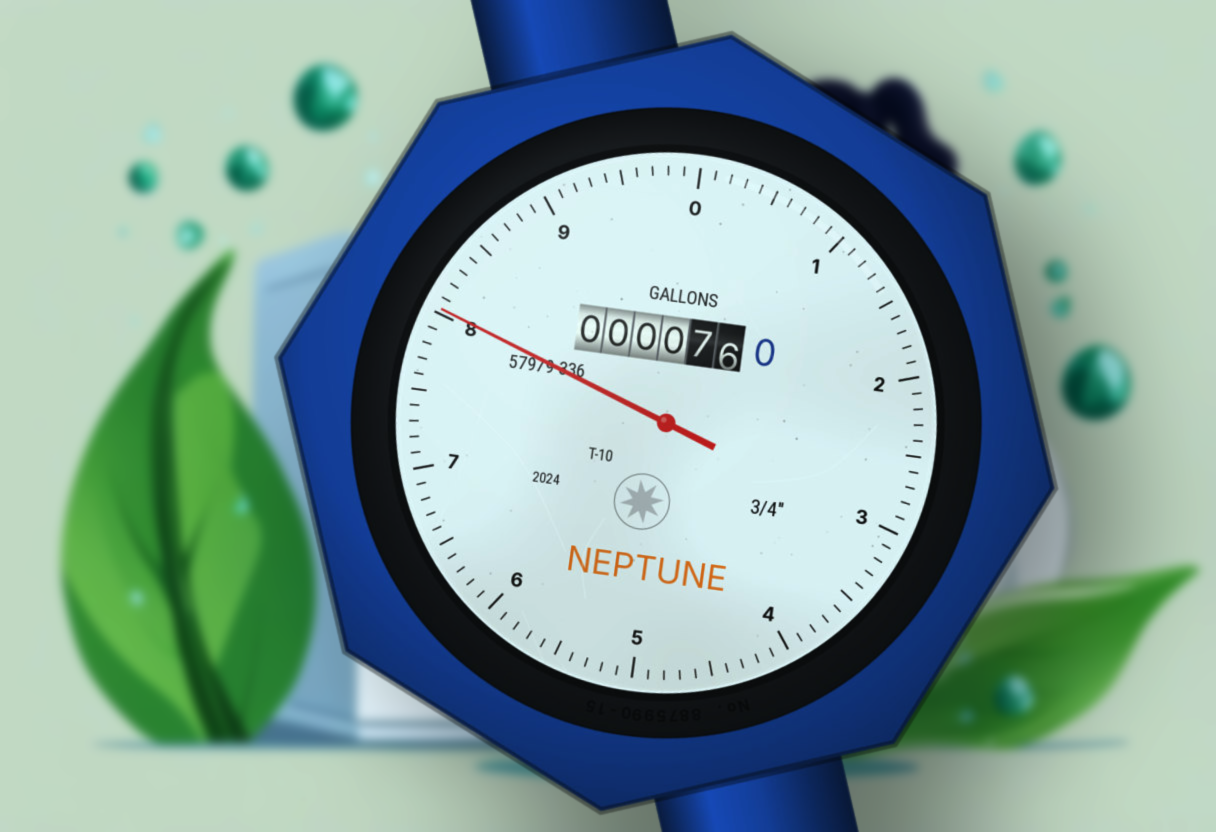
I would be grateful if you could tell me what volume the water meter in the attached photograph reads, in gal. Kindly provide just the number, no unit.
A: 758.0
